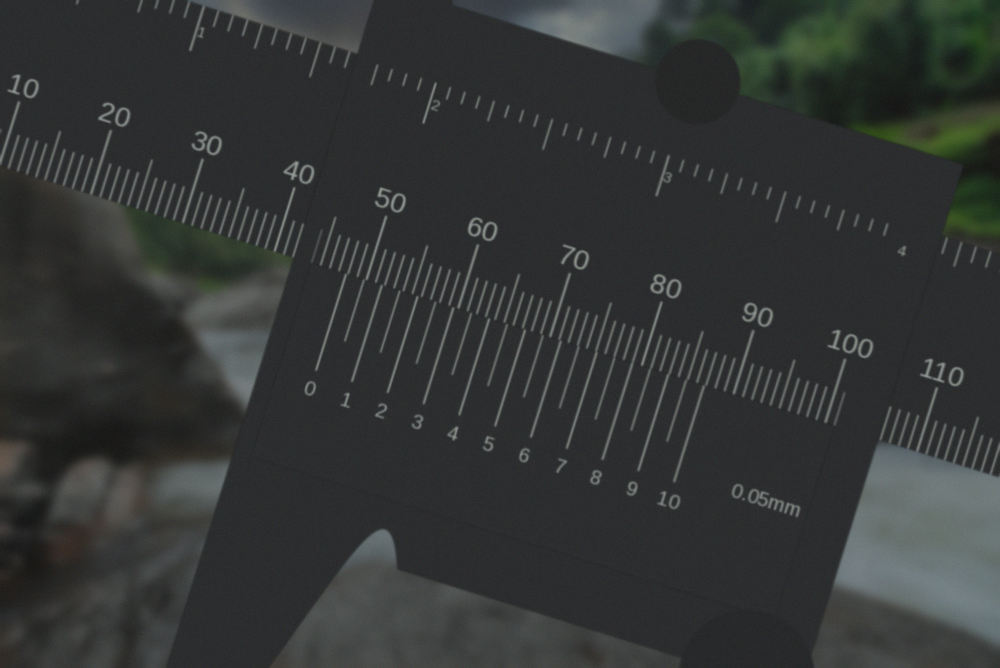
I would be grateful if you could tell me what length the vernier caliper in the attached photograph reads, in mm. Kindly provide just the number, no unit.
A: 47.8
